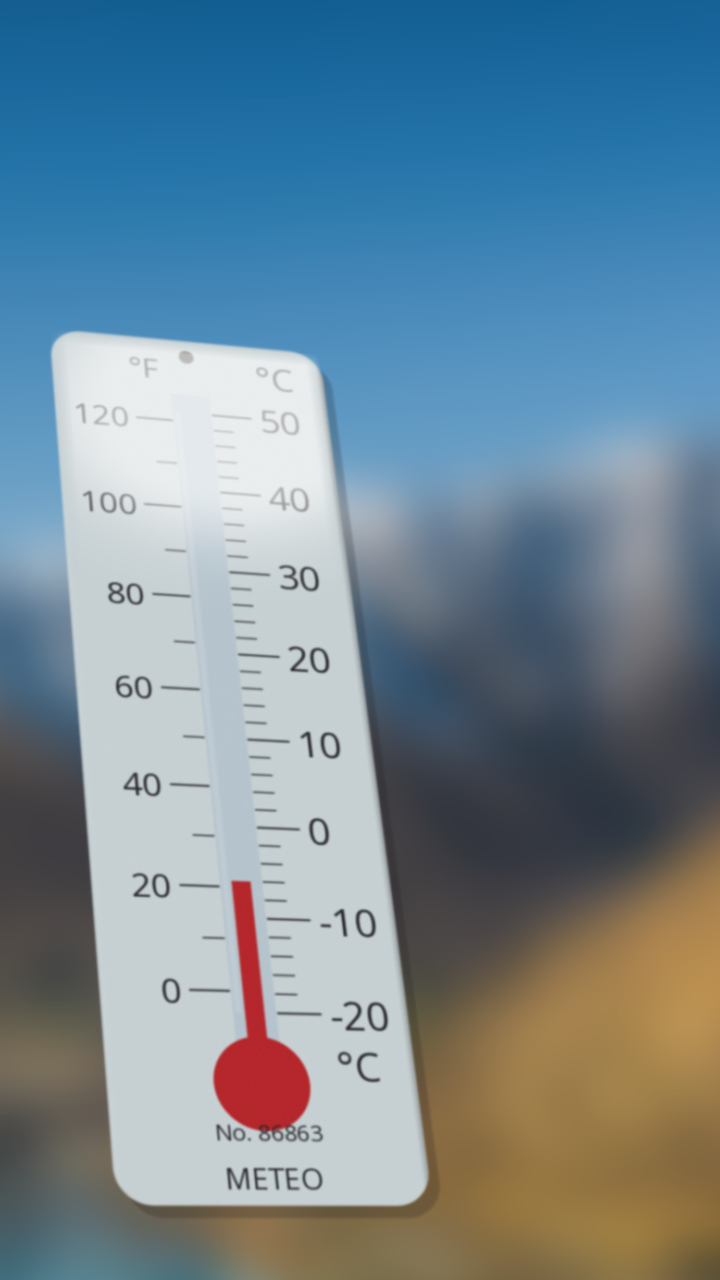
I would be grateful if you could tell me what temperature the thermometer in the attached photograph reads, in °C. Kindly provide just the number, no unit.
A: -6
